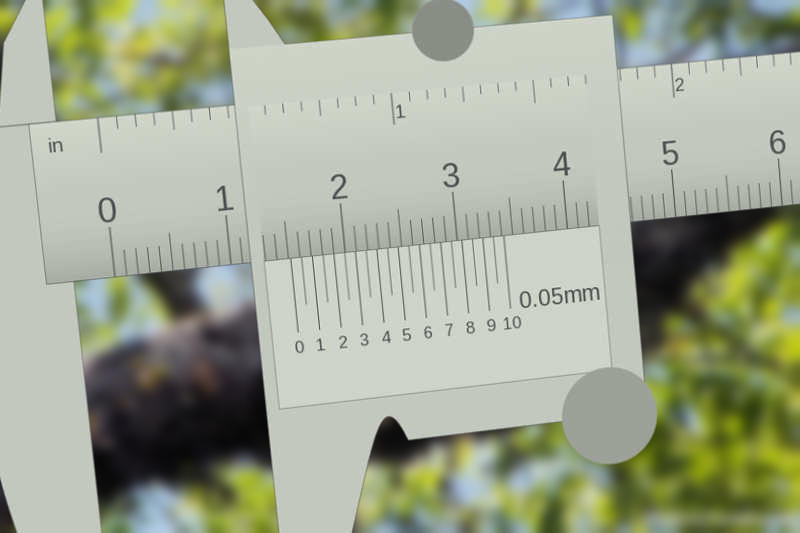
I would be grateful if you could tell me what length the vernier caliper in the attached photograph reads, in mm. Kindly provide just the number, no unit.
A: 15.2
